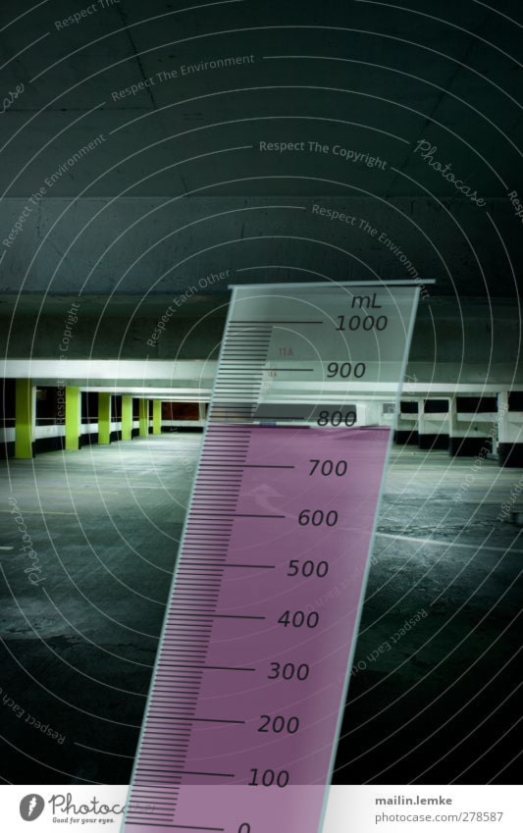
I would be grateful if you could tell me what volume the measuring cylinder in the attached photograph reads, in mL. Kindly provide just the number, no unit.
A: 780
